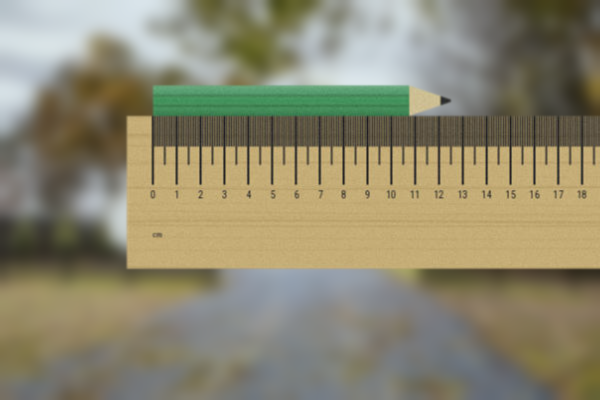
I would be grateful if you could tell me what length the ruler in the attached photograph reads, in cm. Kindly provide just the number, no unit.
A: 12.5
